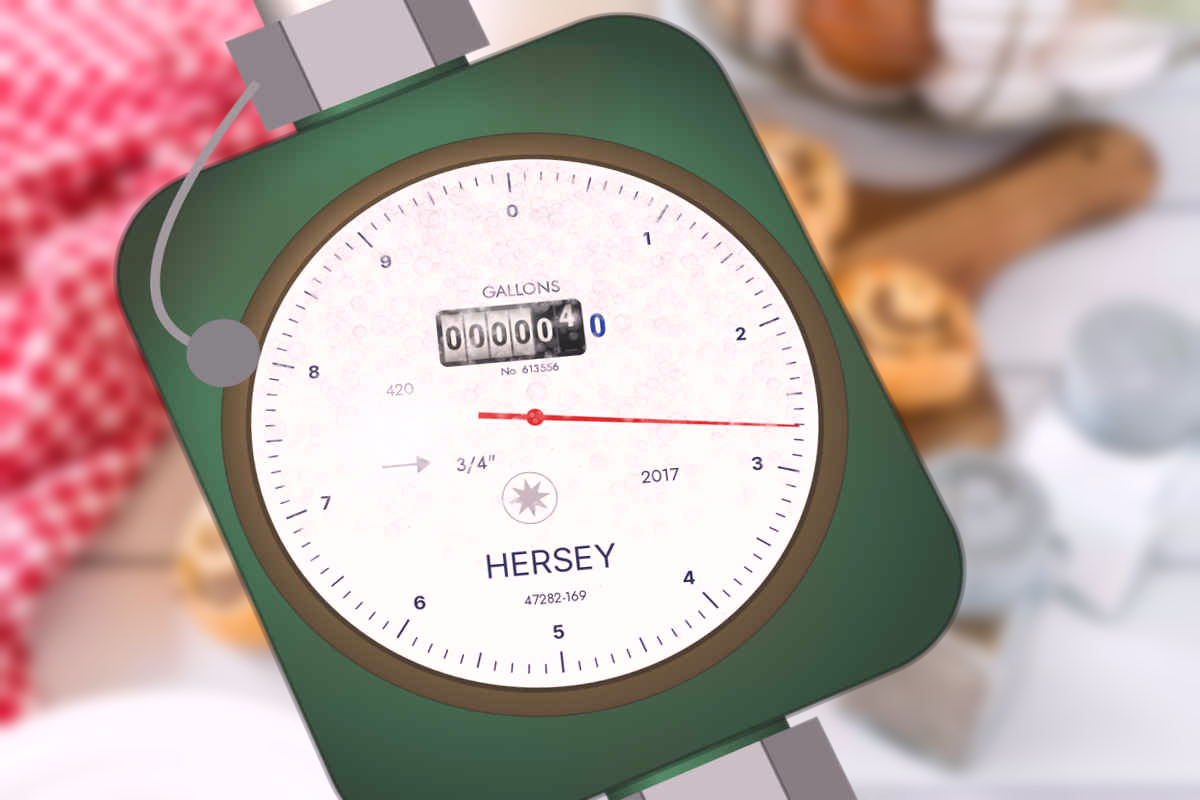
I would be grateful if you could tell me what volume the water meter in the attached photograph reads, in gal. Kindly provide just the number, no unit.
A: 42.7
